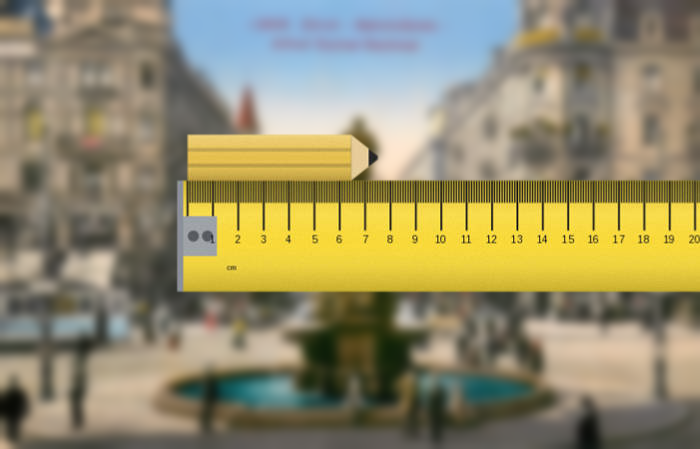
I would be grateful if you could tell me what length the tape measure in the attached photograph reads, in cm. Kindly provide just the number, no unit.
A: 7.5
